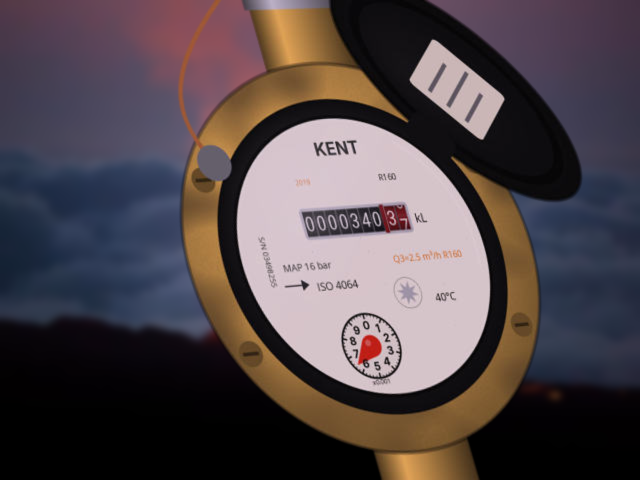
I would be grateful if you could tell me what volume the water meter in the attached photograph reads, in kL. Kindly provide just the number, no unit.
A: 340.366
